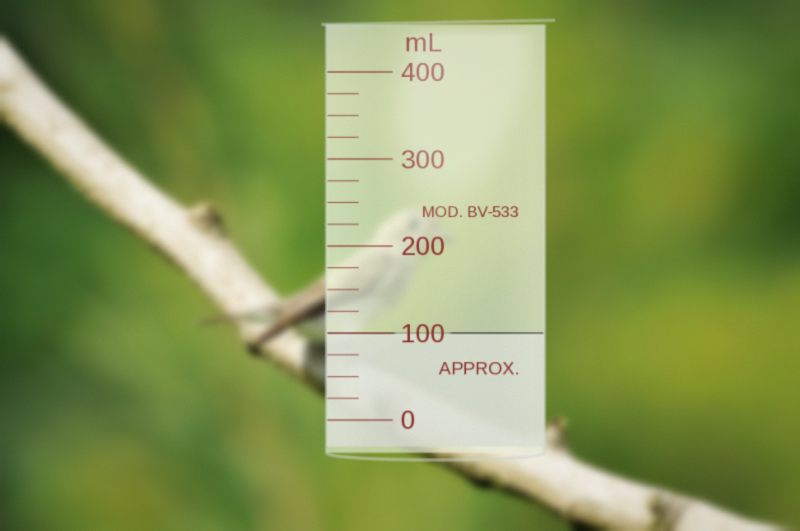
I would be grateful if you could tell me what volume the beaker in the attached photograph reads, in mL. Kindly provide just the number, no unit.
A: 100
